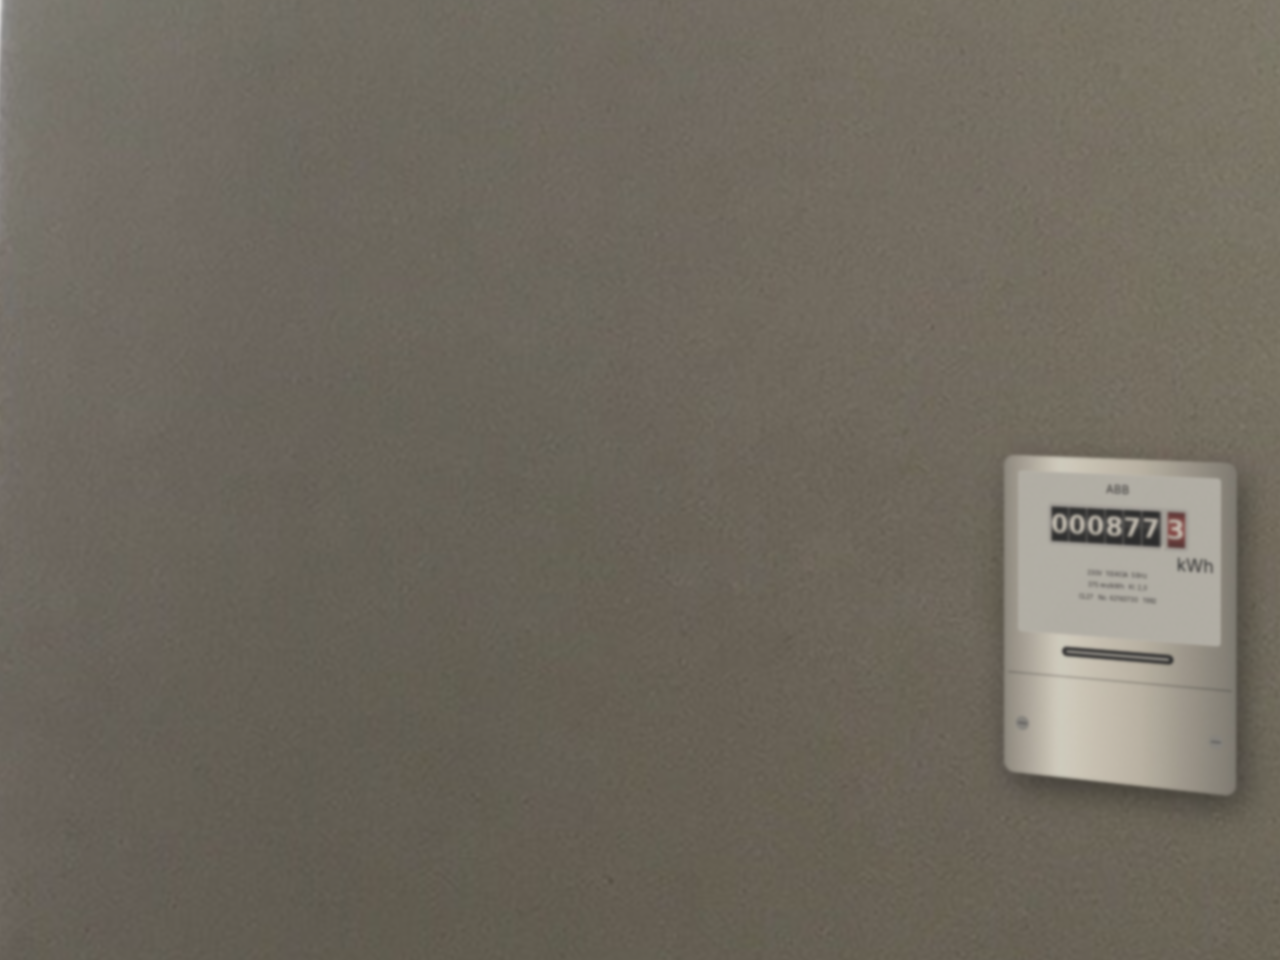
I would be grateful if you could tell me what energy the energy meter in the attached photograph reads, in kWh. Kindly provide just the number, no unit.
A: 877.3
